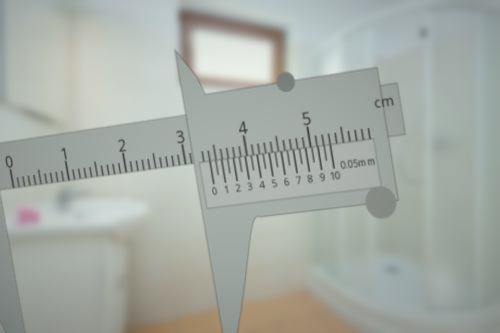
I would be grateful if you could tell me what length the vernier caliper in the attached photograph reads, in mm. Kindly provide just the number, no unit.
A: 34.0
